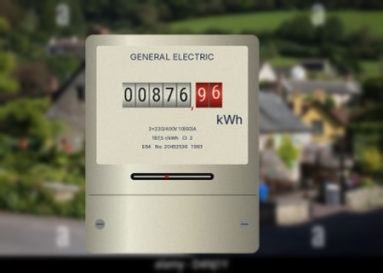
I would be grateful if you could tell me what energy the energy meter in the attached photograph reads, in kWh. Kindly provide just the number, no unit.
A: 876.96
